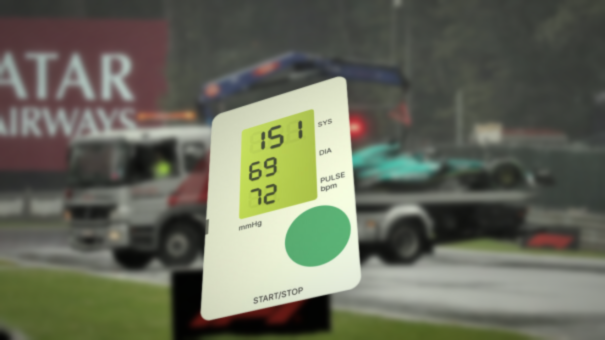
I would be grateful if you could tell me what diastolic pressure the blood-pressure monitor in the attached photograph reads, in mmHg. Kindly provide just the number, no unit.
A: 69
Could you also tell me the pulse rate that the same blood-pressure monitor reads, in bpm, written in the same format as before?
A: 72
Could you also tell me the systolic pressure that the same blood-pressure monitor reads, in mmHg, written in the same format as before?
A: 151
